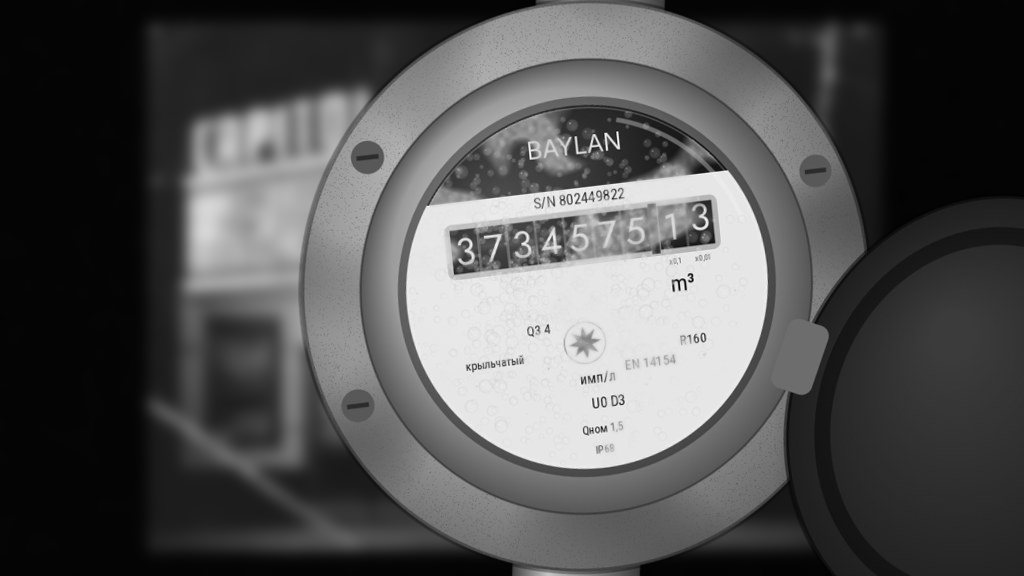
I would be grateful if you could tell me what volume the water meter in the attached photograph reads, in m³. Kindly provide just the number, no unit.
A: 3734575.13
